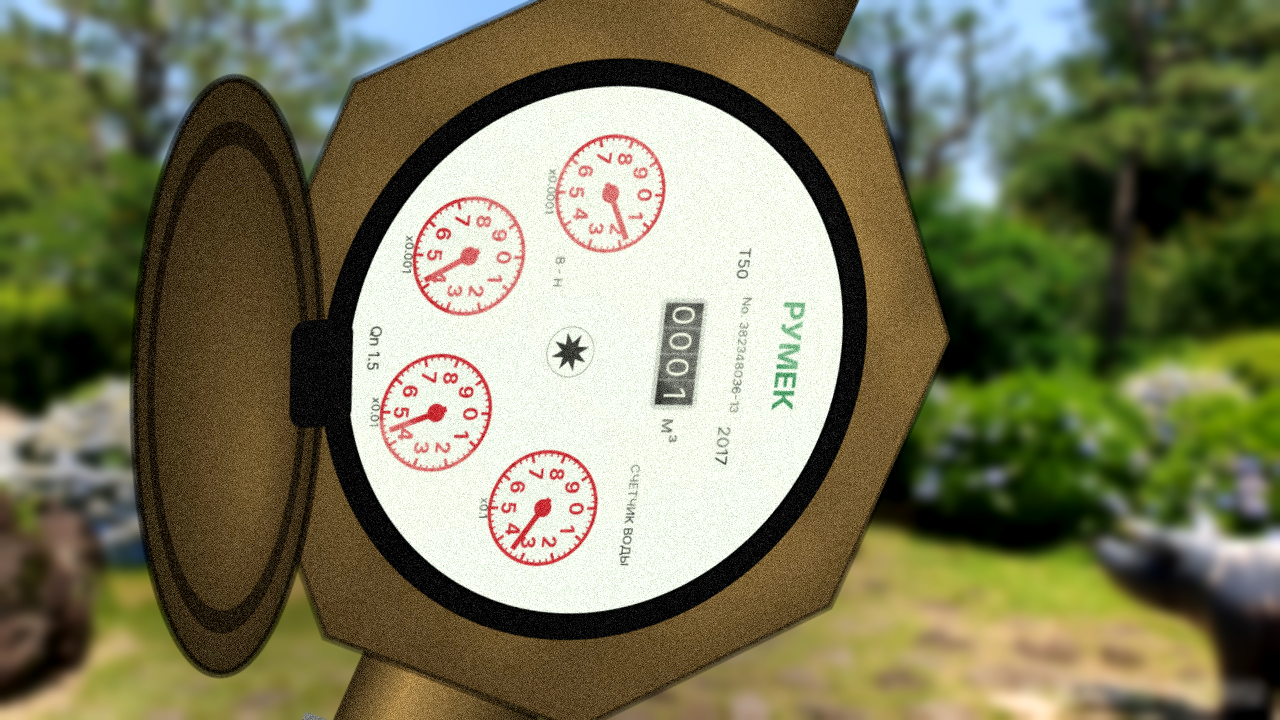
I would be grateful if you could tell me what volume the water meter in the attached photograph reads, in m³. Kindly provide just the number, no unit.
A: 1.3441
